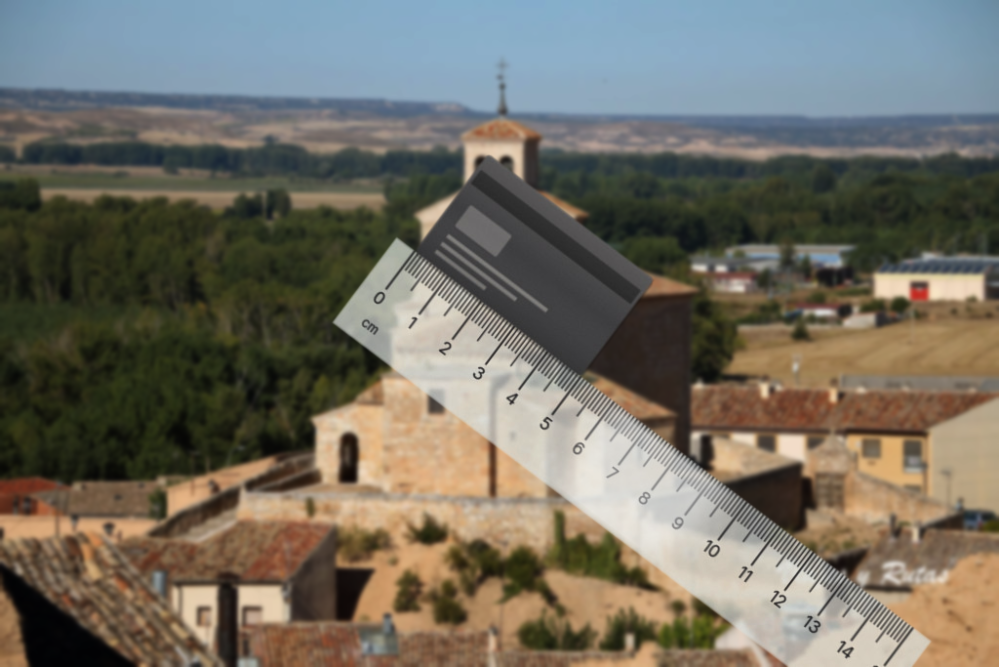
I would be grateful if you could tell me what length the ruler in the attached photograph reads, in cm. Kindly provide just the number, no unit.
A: 5
